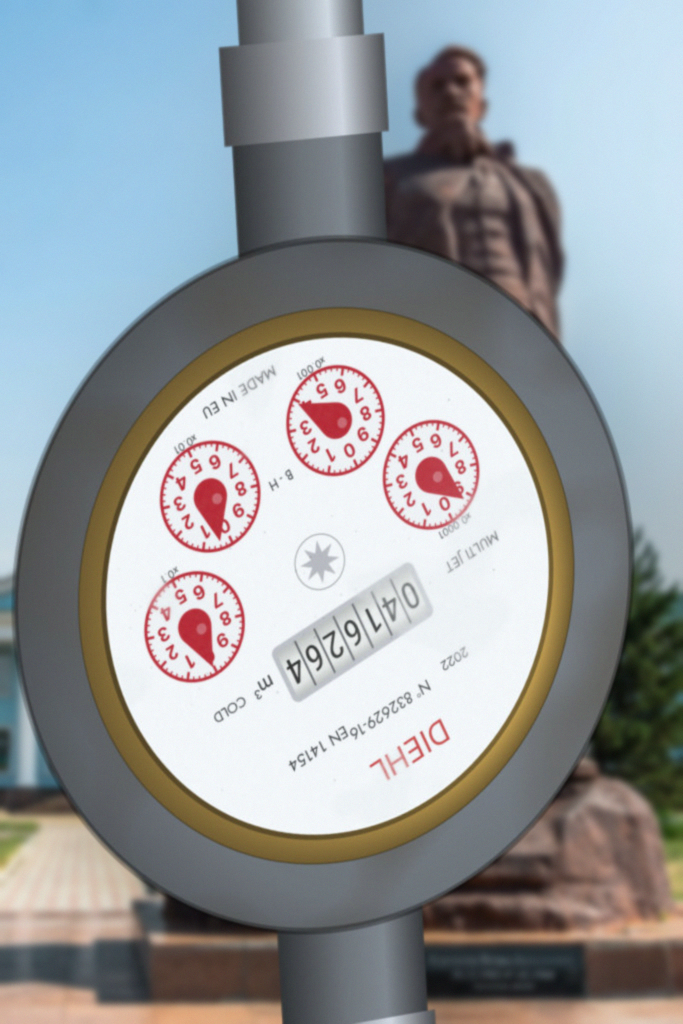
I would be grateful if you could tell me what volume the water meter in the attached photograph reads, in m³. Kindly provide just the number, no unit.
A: 416264.0039
